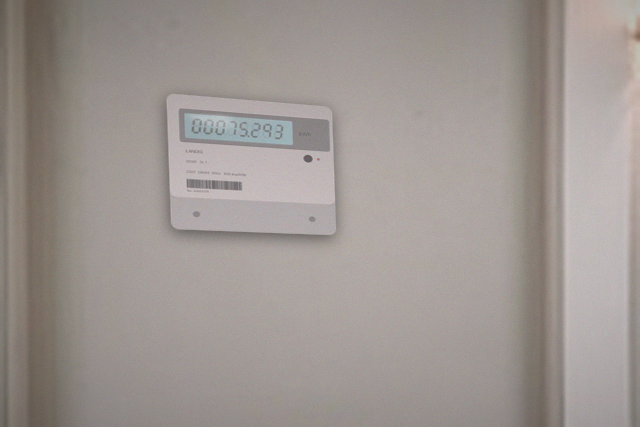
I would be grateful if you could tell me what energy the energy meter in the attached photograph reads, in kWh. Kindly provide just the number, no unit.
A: 75.293
